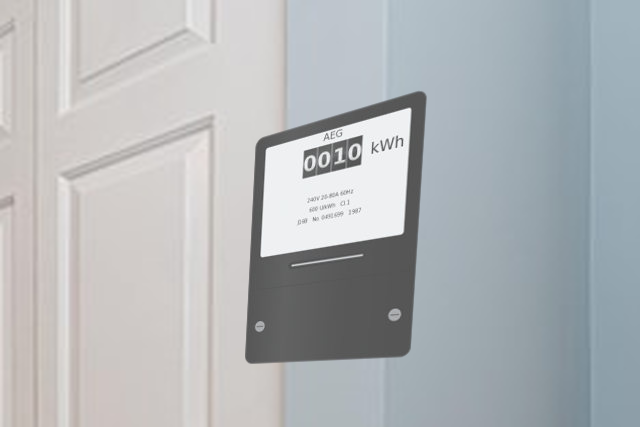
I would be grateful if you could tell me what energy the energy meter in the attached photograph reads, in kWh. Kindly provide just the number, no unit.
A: 10
